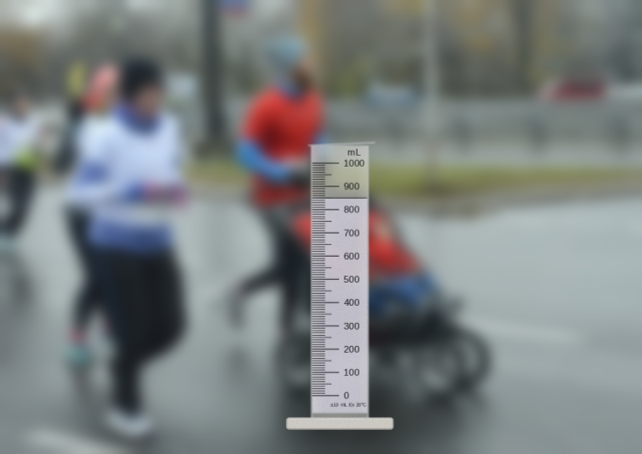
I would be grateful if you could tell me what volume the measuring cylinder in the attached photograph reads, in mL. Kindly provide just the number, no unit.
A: 850
